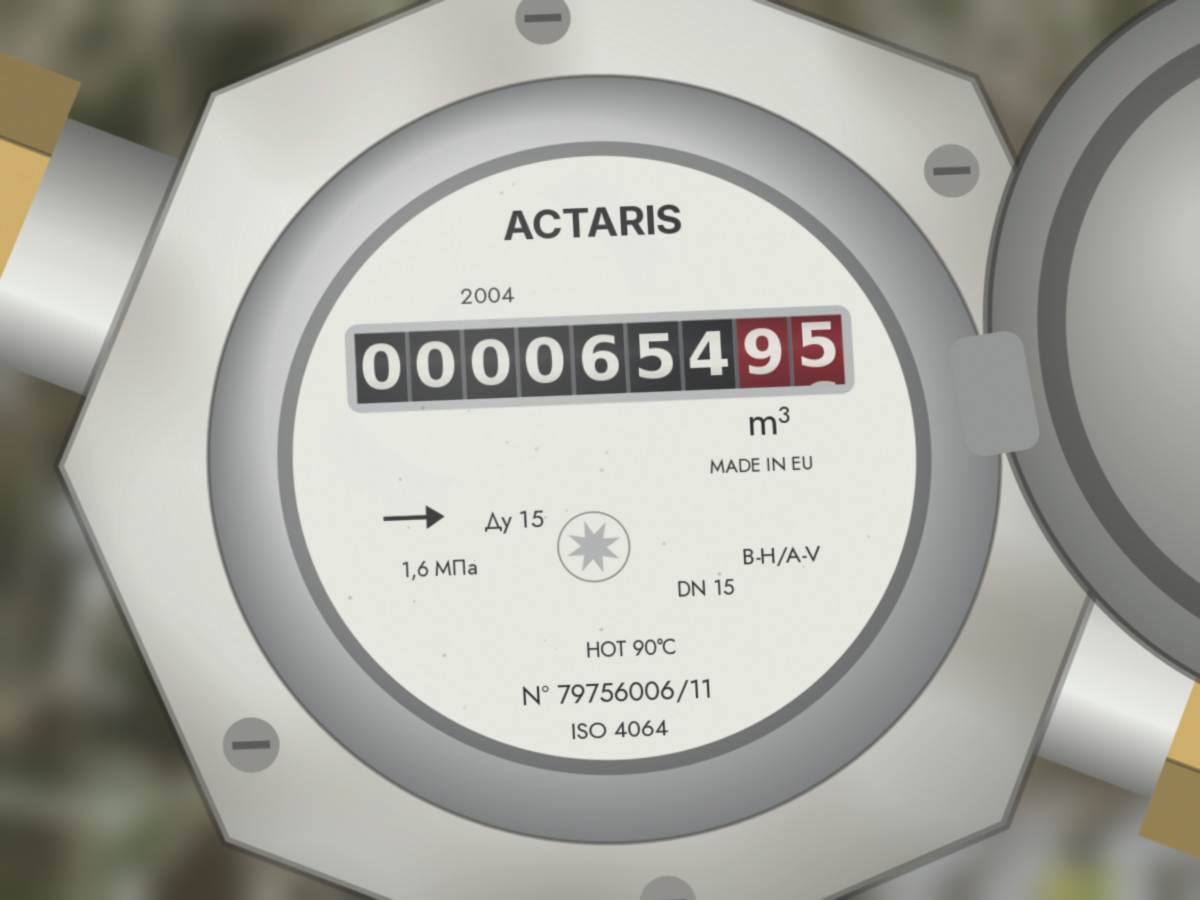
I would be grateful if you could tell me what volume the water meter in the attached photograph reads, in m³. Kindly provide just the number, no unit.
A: 654.95
